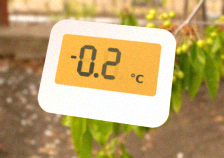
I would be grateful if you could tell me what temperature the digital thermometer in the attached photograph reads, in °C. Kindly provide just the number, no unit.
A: -0.2
